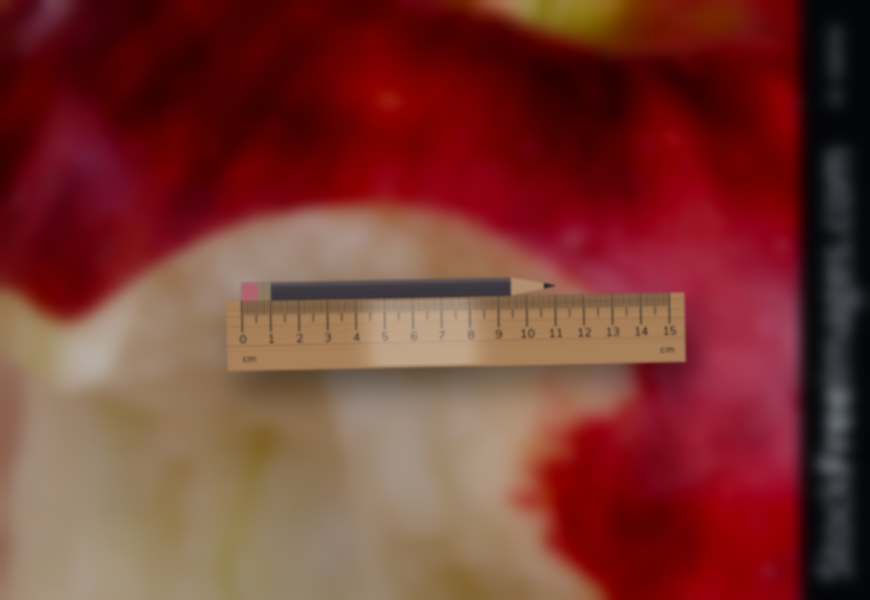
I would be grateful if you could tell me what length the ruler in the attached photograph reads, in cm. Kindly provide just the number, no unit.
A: 11
